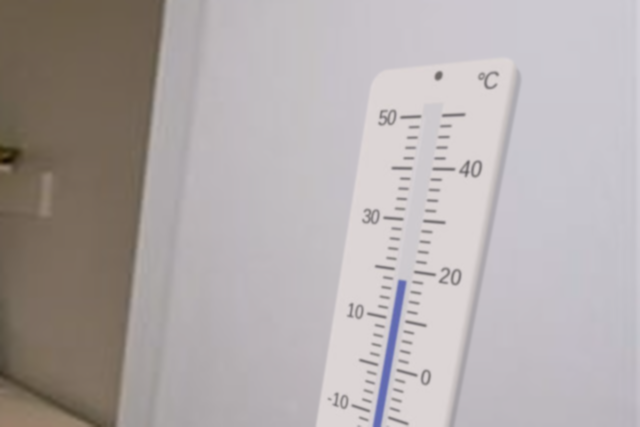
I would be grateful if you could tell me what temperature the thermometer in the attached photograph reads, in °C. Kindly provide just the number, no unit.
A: 18
